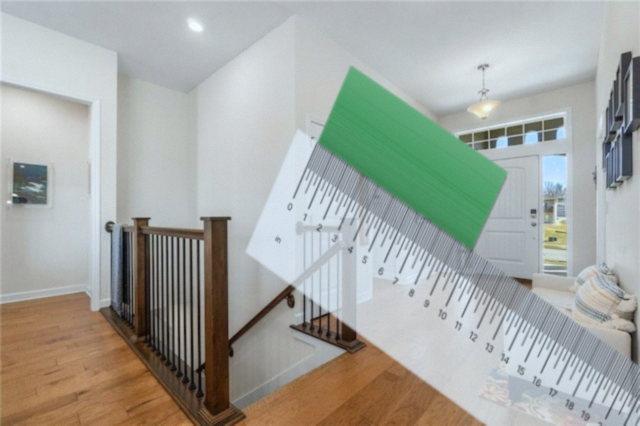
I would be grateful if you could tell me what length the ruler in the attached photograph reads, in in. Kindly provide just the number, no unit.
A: 10
